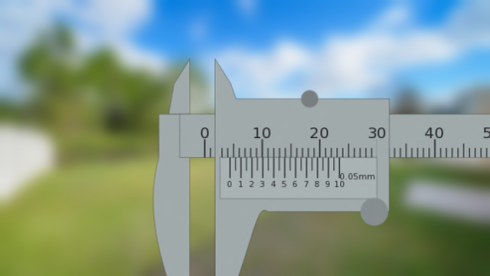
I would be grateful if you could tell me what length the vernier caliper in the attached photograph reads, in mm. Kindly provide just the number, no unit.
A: 4.4
